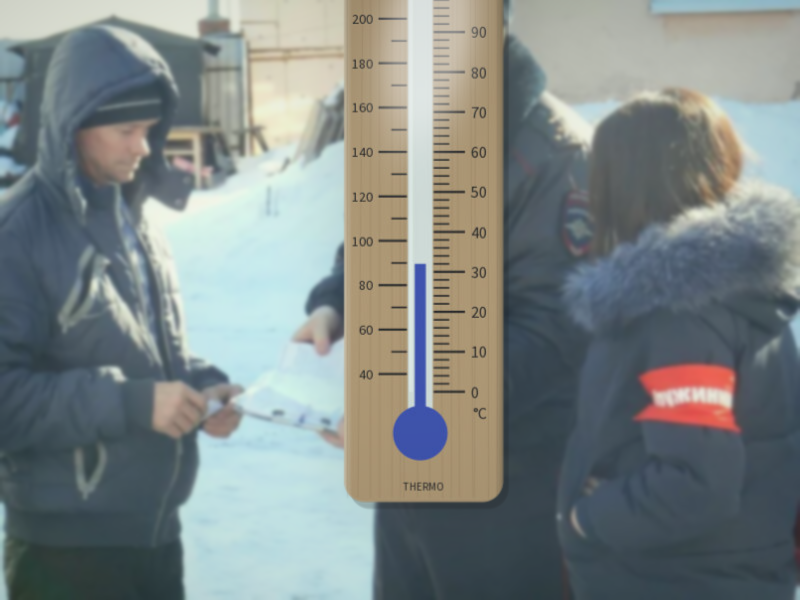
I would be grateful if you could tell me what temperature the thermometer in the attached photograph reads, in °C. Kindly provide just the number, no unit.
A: 32
